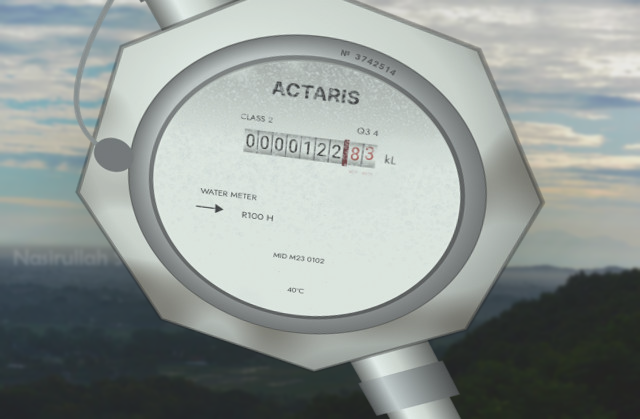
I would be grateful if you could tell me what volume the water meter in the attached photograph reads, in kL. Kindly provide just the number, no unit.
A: 122.83
